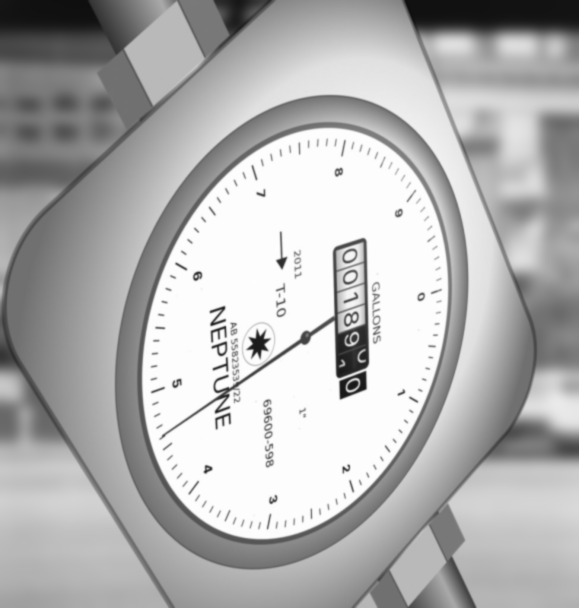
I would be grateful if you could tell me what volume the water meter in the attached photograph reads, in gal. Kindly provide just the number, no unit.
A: 18904.6
